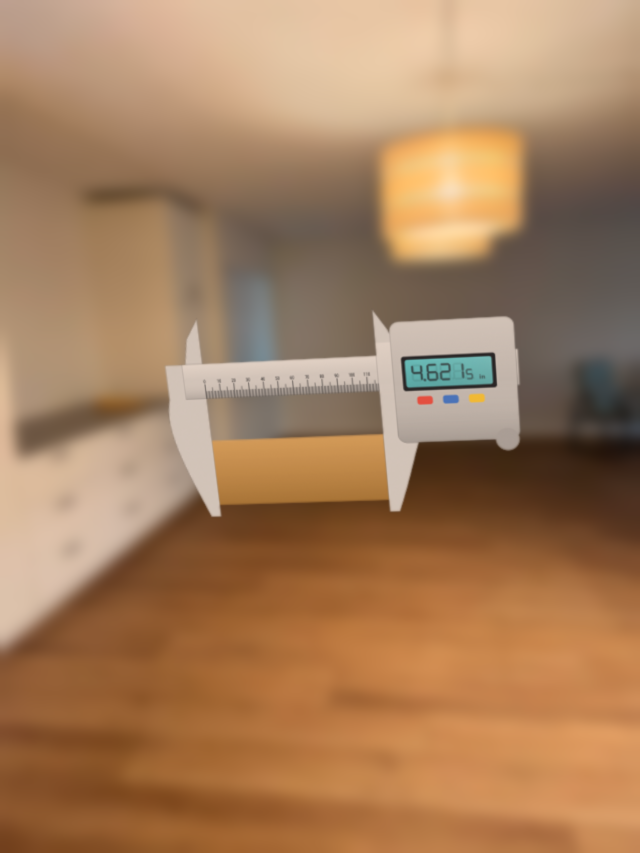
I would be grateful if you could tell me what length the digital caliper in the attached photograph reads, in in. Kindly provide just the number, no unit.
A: 4.6215
